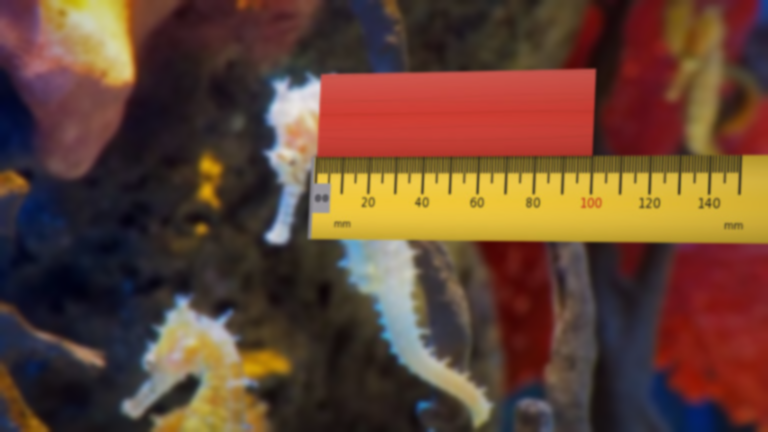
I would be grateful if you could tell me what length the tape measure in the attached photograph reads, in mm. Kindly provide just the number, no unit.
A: 100
